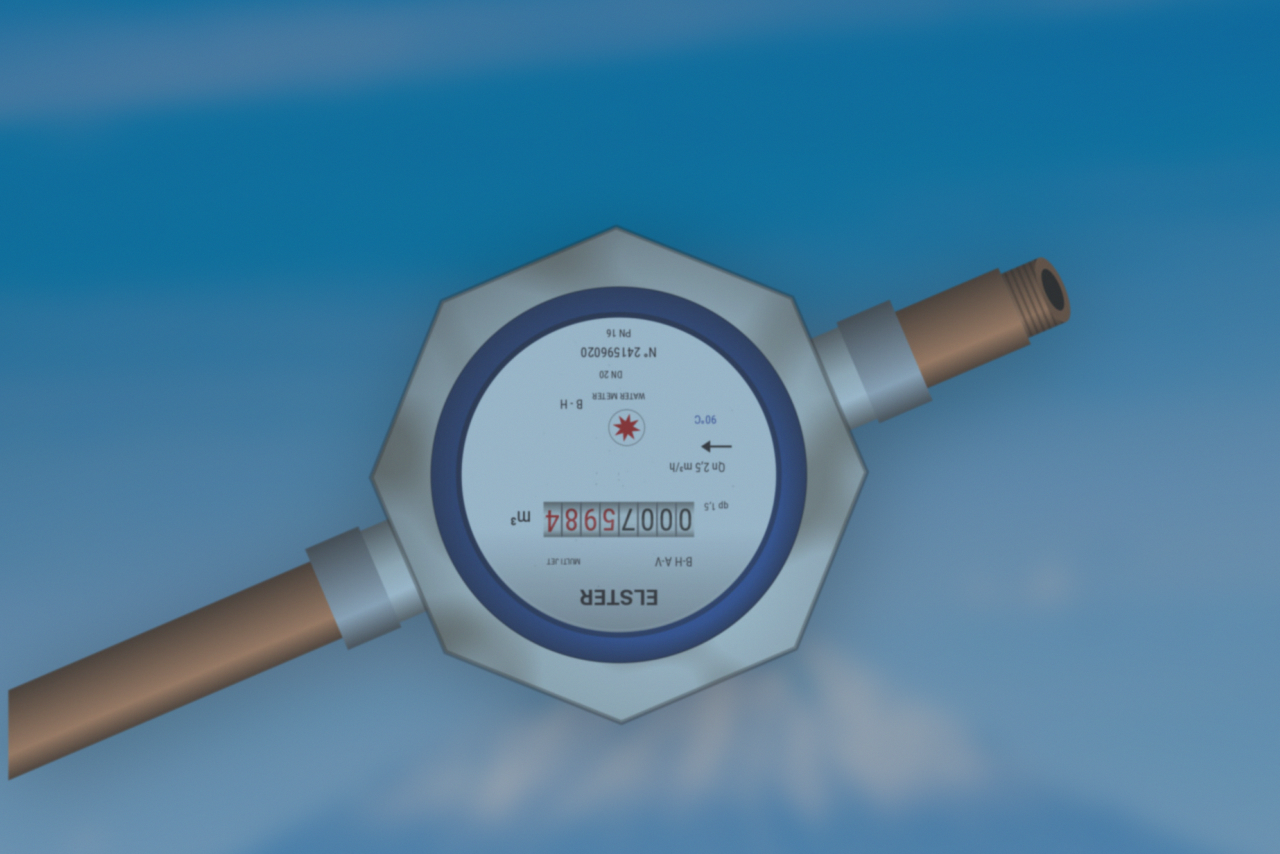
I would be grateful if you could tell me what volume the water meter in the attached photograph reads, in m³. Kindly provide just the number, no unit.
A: 7.5984
